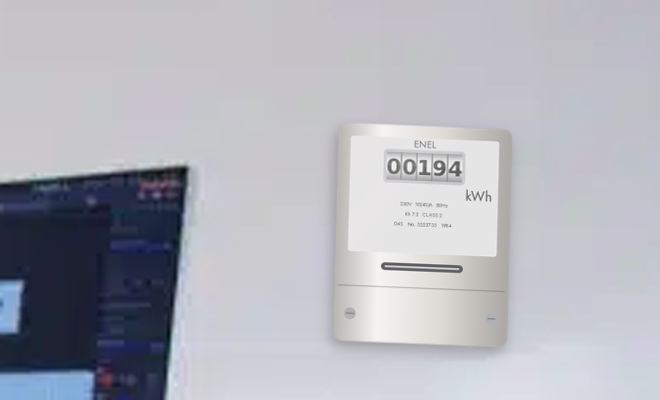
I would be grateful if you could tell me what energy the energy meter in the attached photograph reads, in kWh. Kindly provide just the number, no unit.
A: 194
